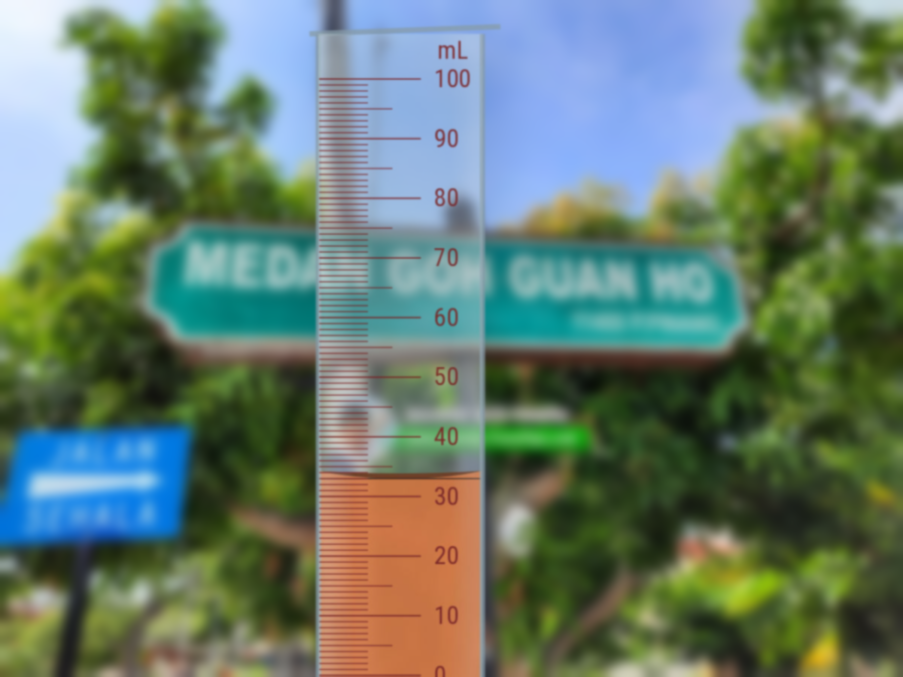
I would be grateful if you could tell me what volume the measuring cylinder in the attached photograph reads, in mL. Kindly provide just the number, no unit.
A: 33
